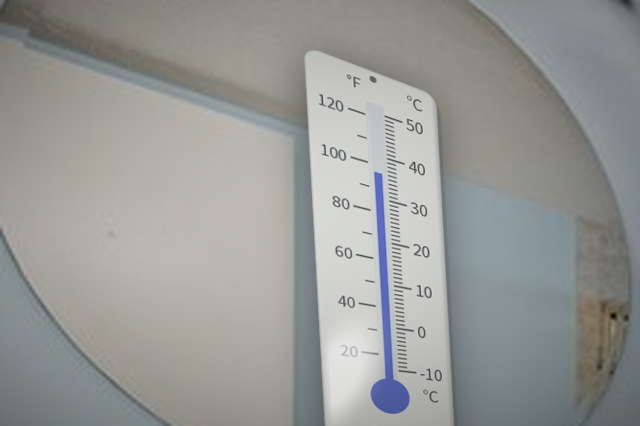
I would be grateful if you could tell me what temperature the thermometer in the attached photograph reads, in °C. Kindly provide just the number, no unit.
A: 36
